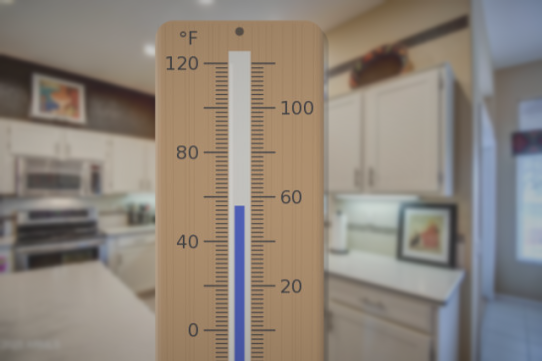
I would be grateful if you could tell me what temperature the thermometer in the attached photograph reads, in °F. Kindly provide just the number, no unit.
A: 56
